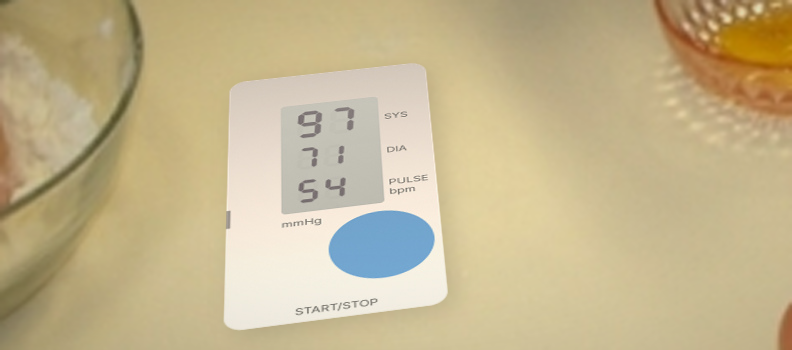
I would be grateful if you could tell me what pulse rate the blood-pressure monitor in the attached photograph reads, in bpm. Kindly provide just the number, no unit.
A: 54
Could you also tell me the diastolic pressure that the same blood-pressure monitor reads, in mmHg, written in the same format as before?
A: 71
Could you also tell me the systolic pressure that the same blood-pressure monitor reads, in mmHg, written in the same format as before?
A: 97
